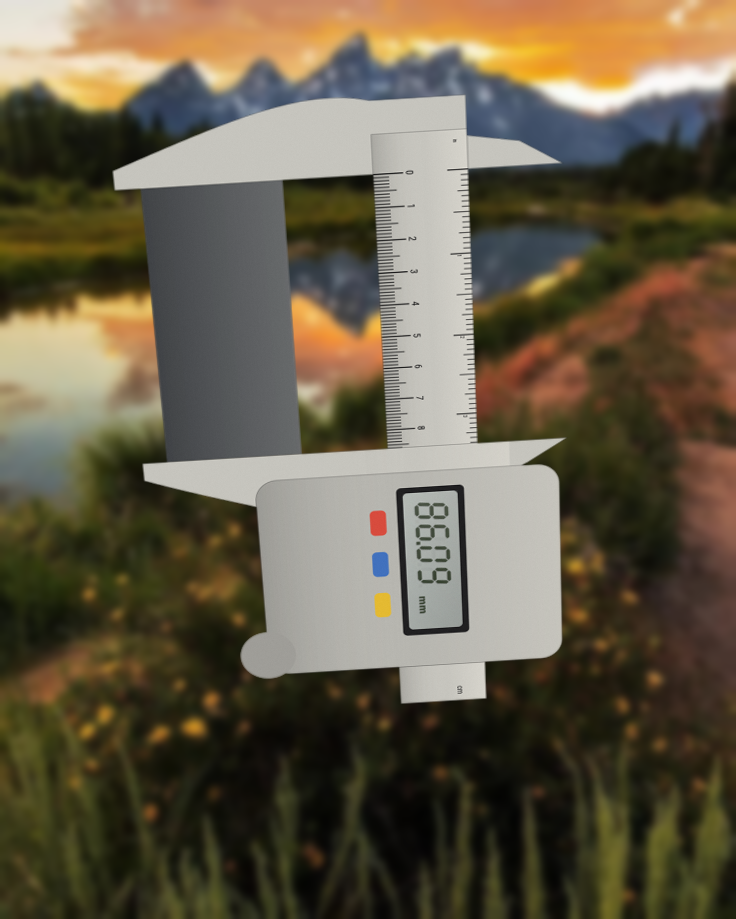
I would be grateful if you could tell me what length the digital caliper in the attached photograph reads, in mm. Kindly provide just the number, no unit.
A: 86.09
